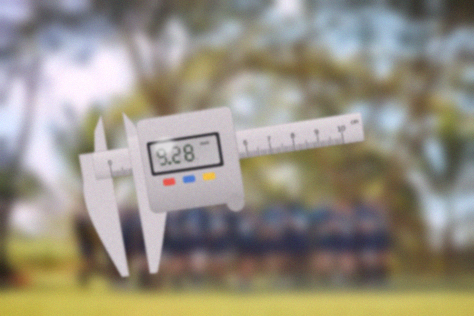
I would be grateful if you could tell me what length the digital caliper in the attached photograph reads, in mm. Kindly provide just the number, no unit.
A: 9.28
